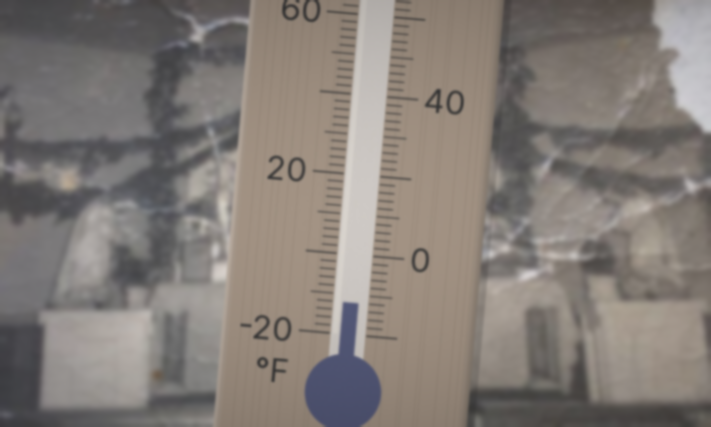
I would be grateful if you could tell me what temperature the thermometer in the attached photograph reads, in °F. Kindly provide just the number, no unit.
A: -12
